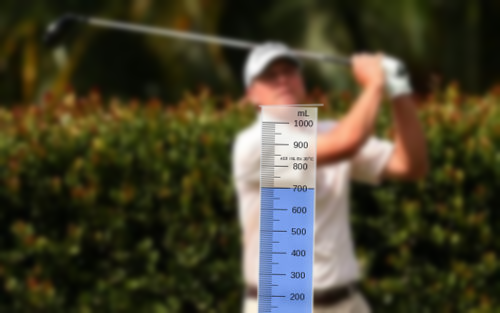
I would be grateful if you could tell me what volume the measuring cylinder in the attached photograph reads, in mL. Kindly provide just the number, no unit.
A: 700
